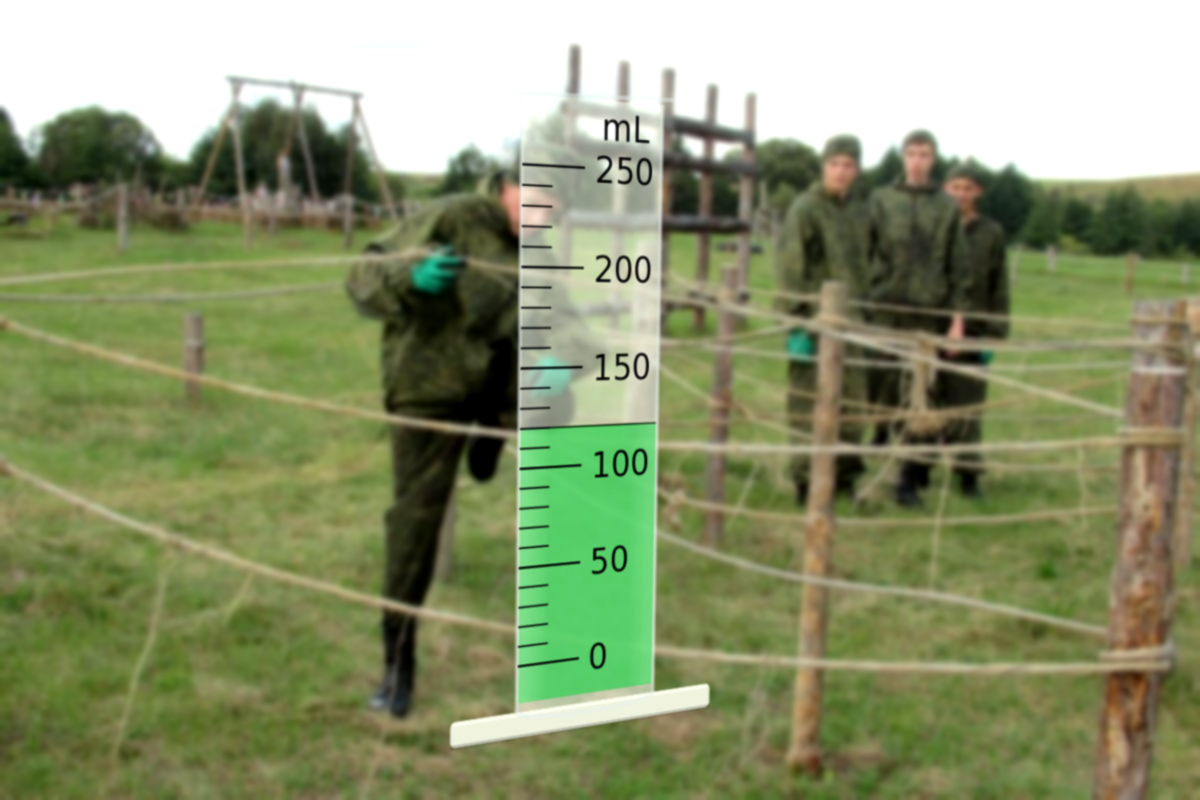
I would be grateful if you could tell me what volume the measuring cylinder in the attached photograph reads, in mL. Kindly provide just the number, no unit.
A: 120
